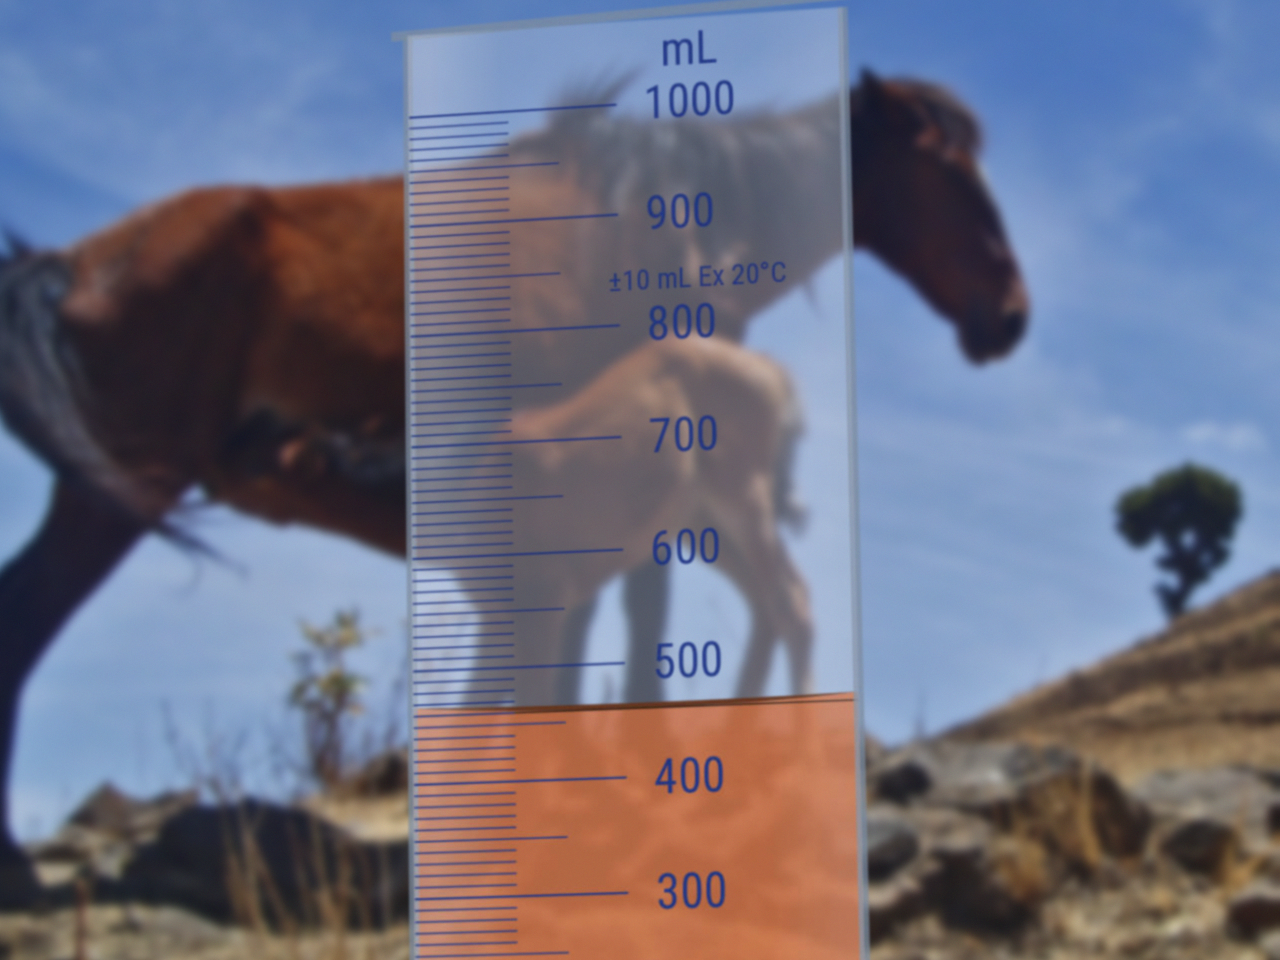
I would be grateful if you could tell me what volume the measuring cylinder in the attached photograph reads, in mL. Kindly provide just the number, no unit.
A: 460
